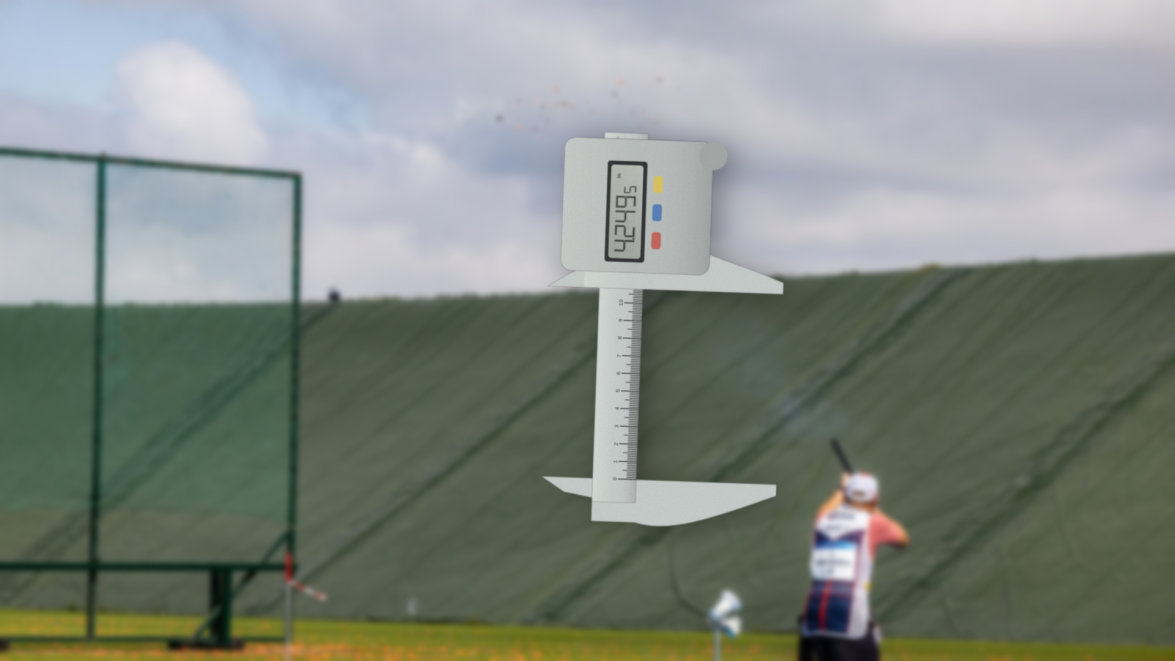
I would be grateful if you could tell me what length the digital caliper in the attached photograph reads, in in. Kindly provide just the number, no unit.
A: 4.2495
